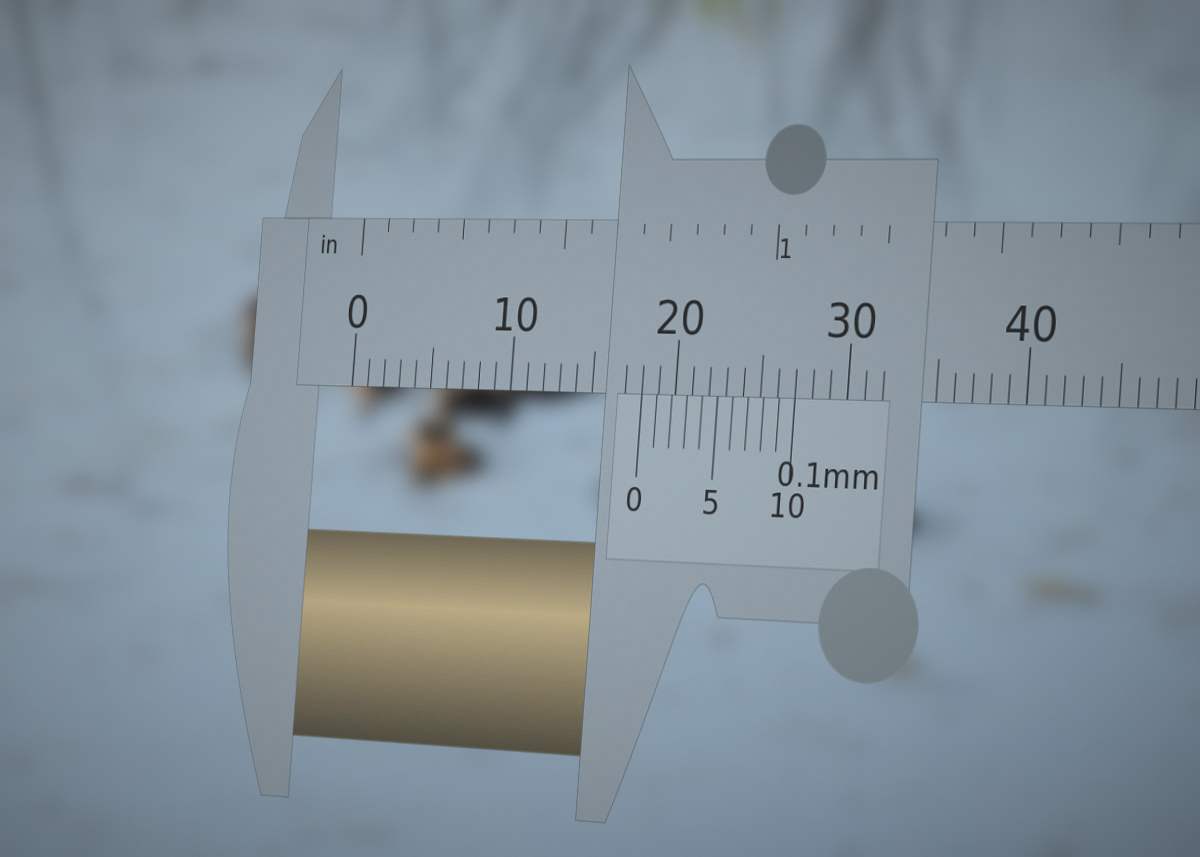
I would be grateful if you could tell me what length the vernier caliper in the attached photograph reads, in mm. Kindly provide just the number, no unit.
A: 18.0
